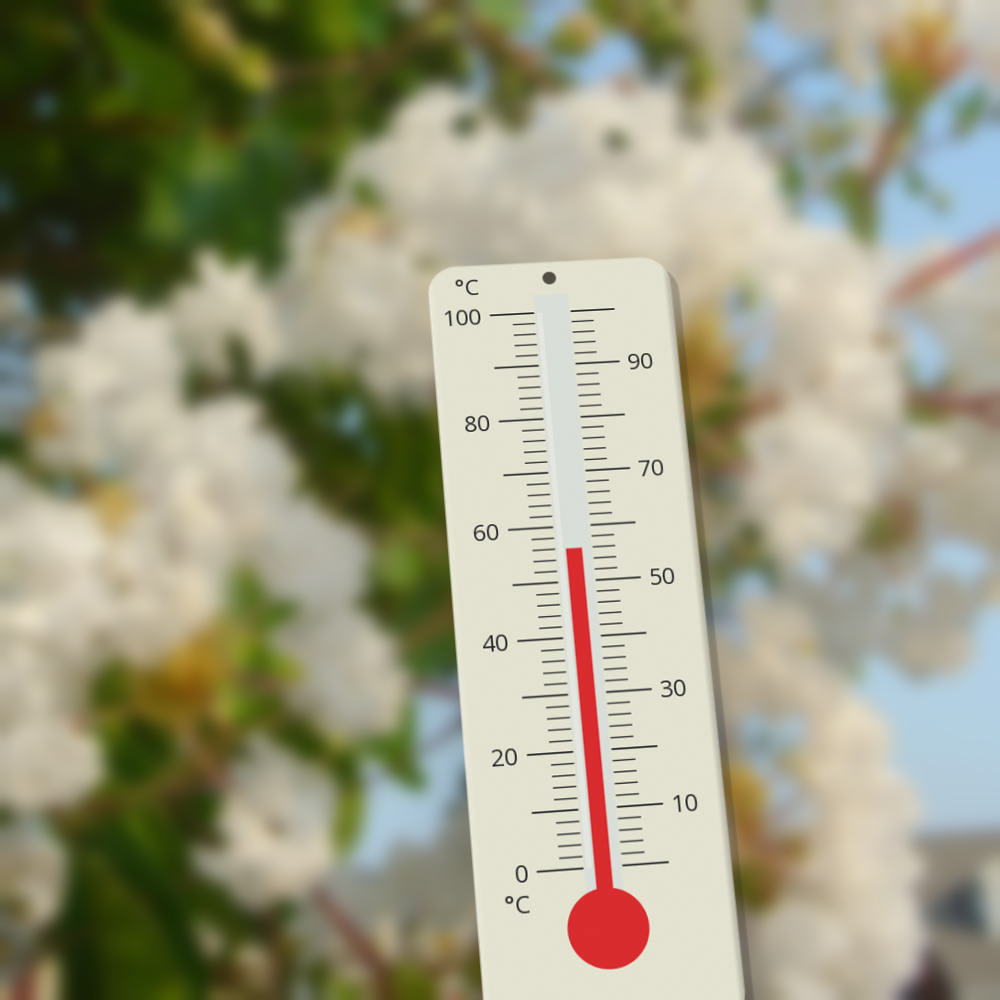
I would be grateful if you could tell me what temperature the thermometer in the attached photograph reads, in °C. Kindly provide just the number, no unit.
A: 56
